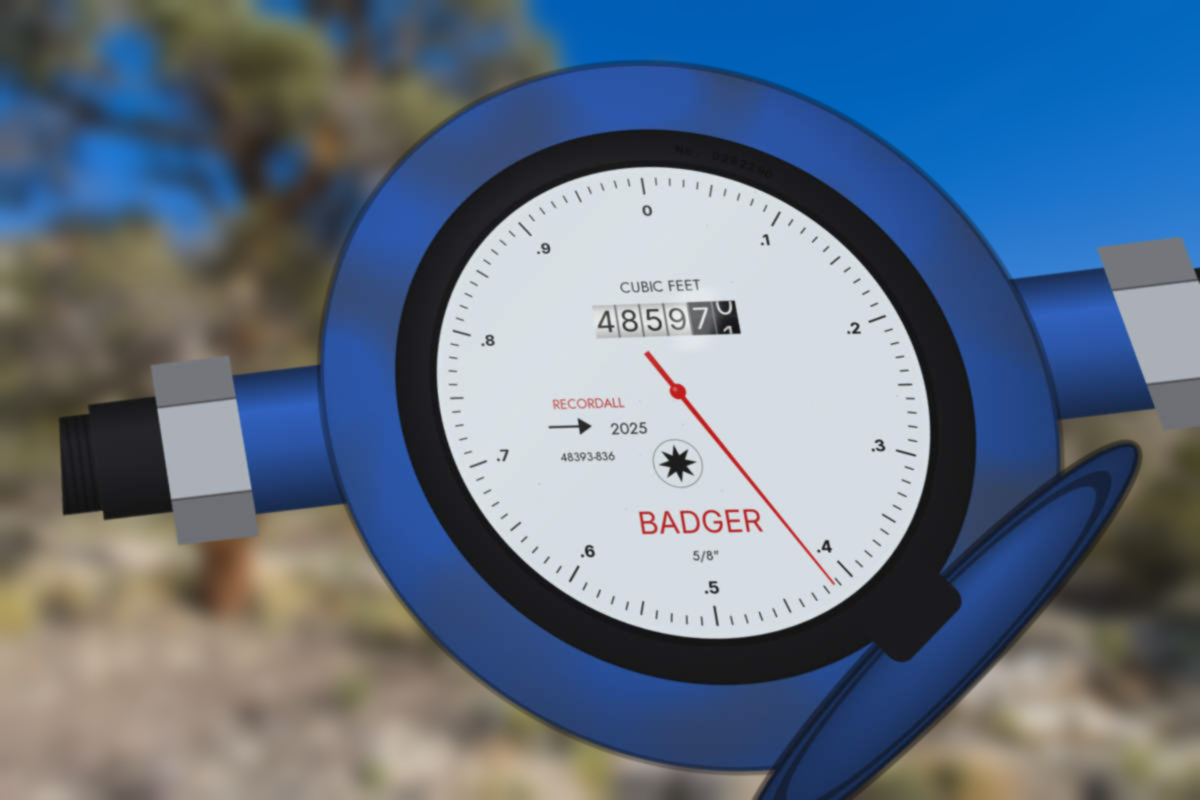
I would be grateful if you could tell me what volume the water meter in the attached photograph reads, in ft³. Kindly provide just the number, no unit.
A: 485970.41
